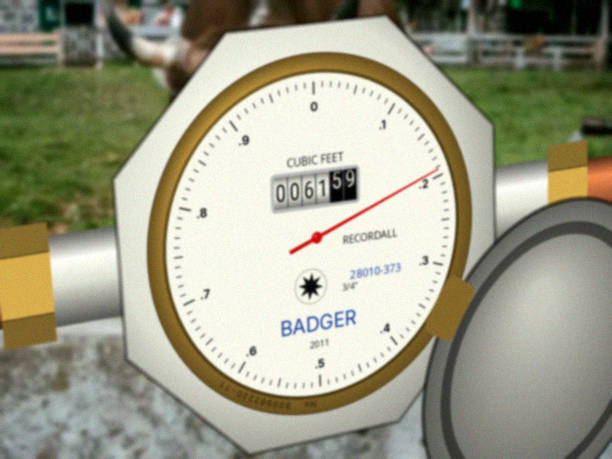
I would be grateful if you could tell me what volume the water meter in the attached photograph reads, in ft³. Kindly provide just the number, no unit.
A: 6159.19
